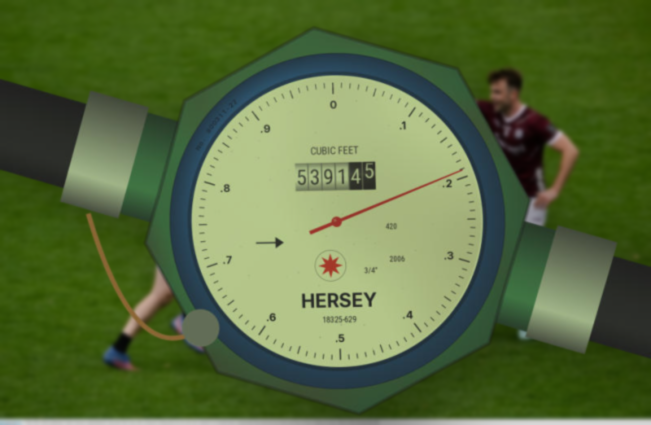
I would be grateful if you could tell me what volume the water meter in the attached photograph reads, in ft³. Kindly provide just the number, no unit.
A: 539145.19
